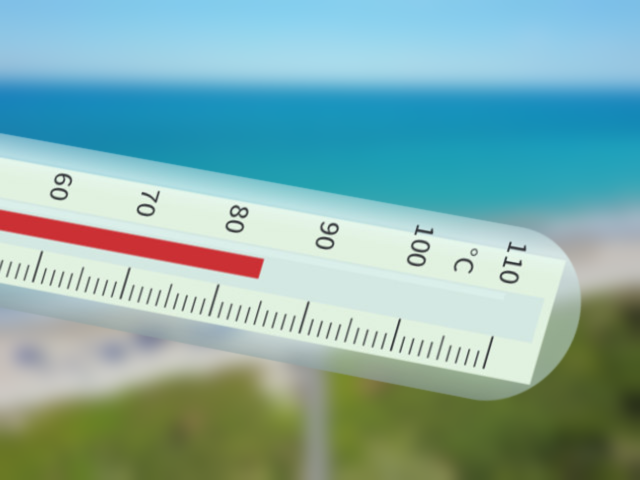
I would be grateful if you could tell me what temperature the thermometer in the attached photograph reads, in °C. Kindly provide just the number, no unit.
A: 84
